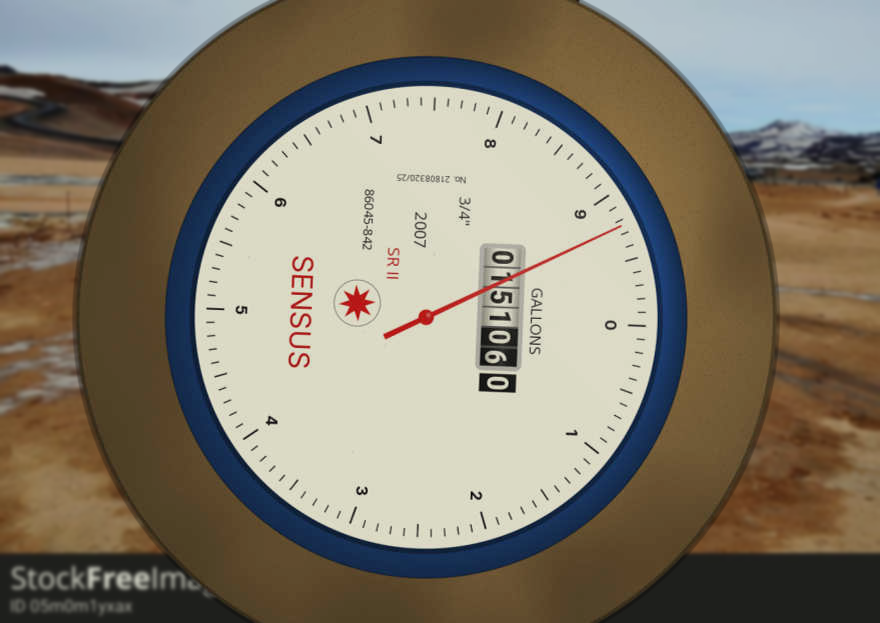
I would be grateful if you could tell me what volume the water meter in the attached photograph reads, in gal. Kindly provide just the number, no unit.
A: 151059.2
